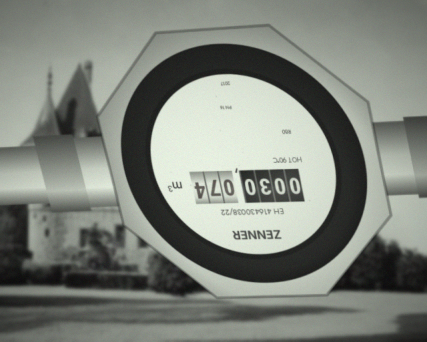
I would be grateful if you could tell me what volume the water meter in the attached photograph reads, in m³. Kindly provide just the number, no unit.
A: 30.074
